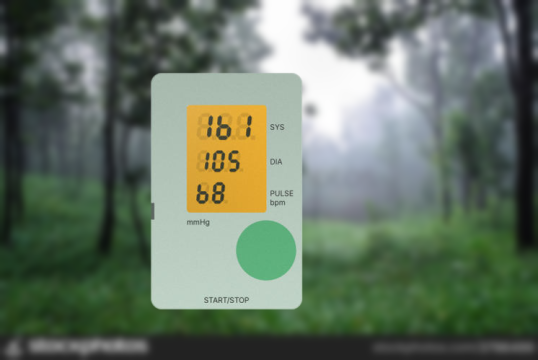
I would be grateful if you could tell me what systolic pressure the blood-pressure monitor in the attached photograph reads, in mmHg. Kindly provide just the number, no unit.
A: 161
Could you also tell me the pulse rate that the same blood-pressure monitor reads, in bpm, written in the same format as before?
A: 68
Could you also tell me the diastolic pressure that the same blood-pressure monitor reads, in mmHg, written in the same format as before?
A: 105
